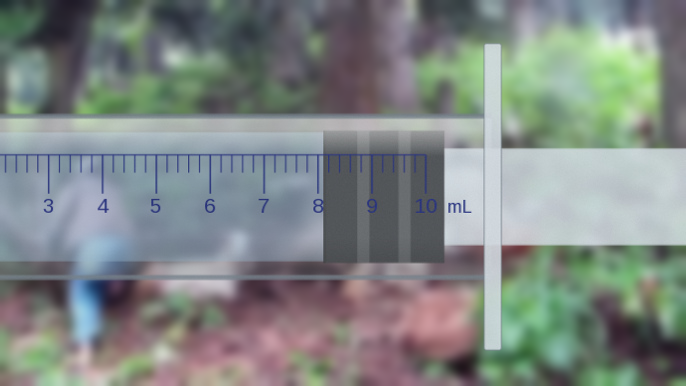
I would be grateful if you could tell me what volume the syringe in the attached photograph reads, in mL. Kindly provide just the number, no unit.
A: 8.1
